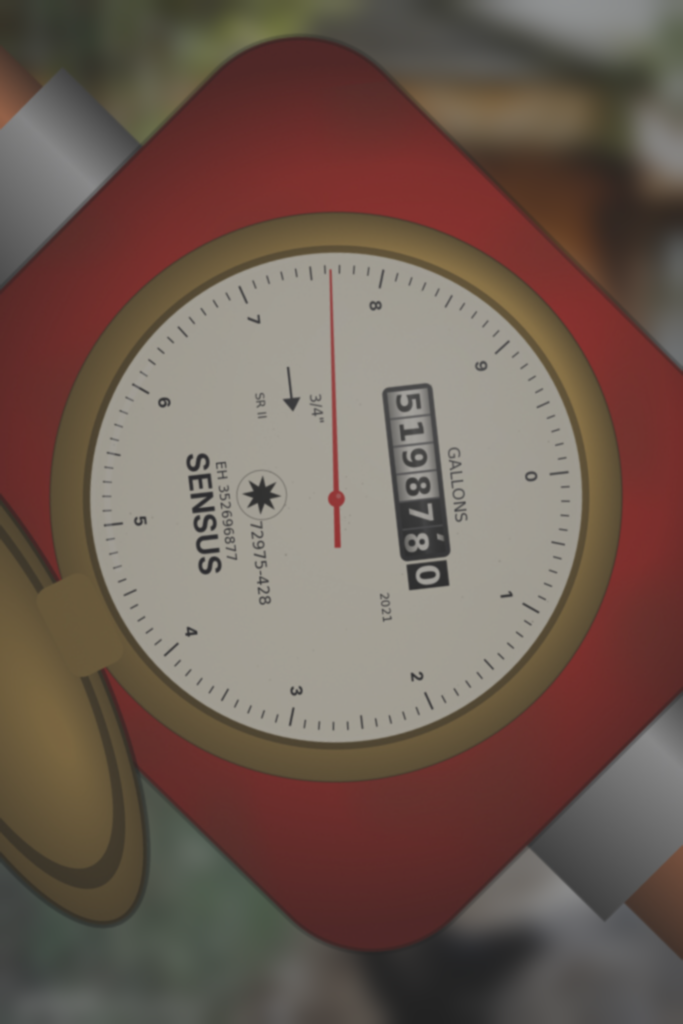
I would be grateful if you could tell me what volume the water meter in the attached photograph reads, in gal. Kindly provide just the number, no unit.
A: 5198777.6
